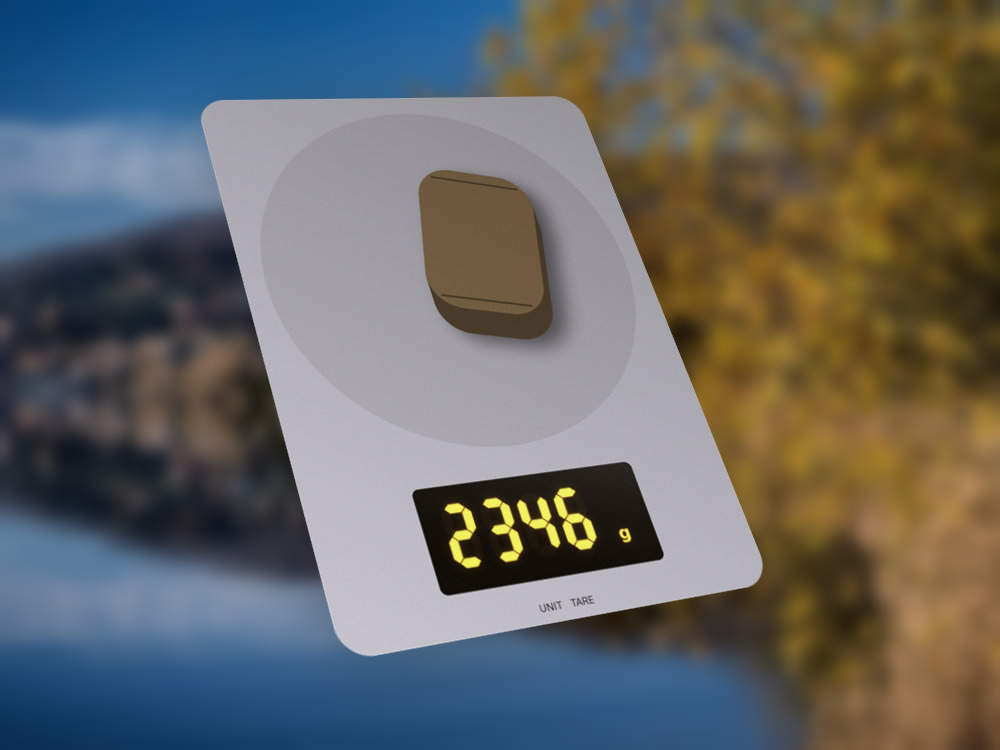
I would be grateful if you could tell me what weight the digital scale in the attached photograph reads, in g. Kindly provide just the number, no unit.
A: 2346
